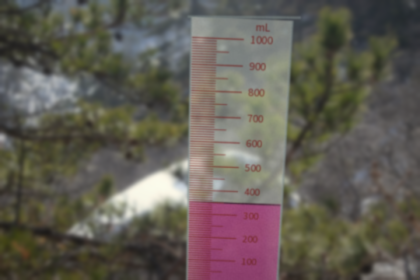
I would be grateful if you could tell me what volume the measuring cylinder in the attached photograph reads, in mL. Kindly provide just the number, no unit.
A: 350
